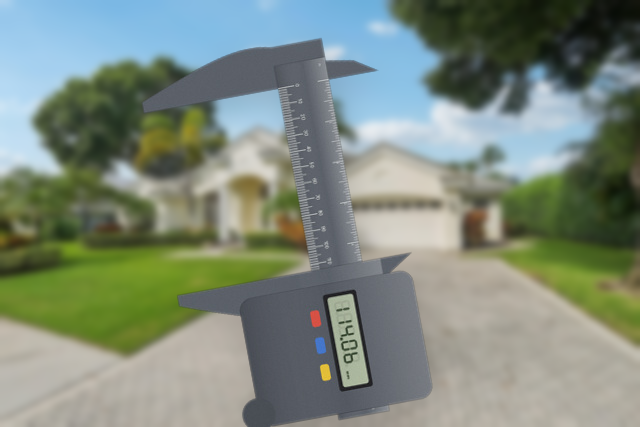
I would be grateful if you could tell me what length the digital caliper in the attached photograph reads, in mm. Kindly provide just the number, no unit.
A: 114.06
